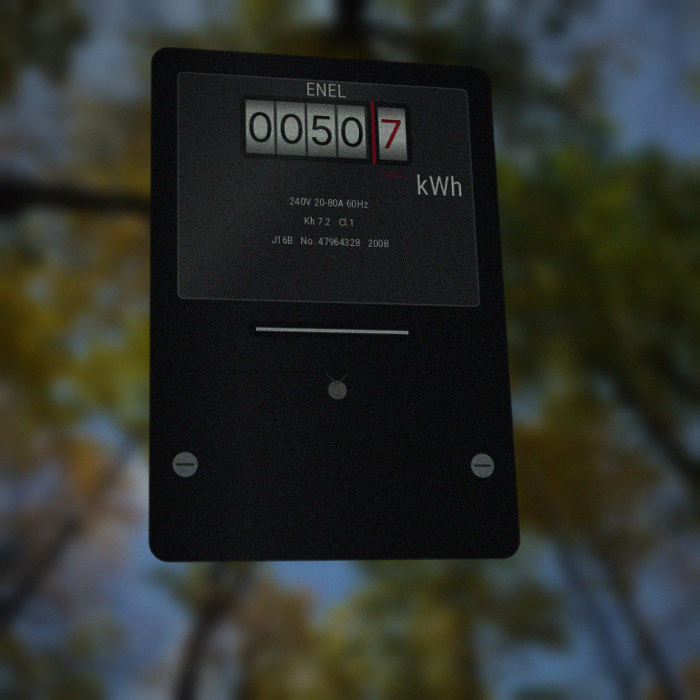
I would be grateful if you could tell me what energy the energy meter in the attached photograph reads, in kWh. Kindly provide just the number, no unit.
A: 50.7
